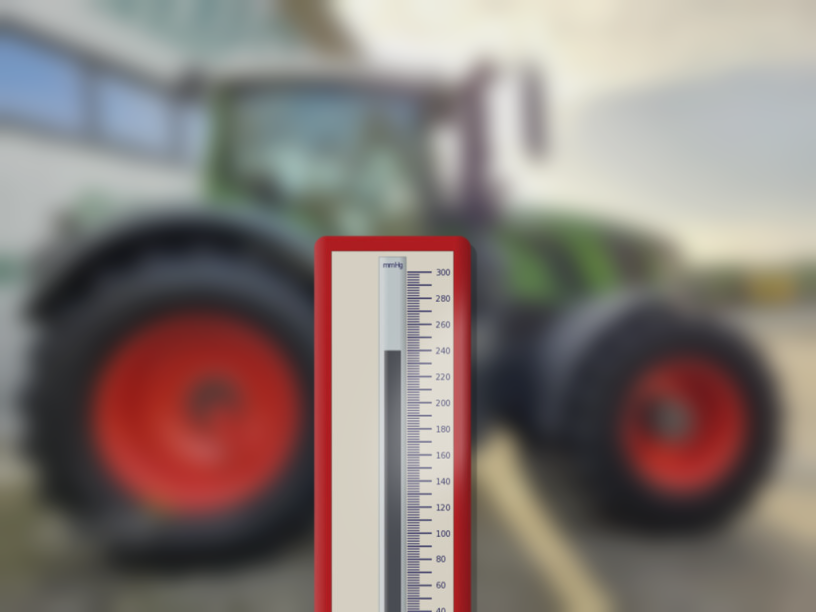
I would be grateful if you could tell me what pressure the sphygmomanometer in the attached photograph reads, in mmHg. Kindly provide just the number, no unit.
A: 240
